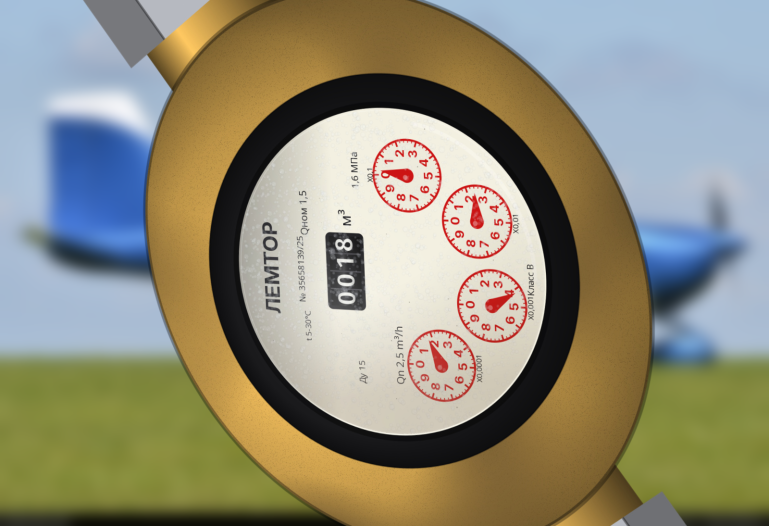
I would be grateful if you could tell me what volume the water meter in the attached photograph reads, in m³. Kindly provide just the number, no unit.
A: 18.0241
